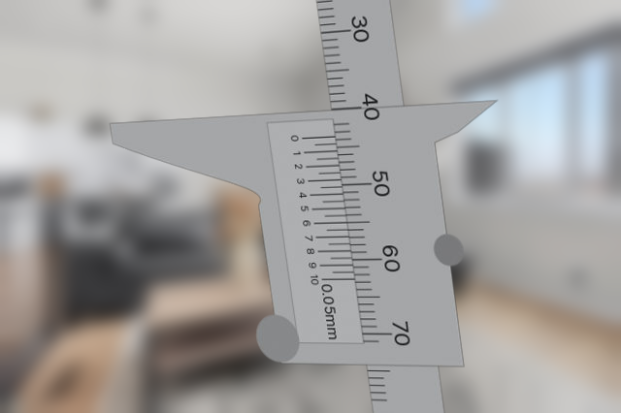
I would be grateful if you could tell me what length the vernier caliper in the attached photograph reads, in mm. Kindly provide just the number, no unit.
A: 43.6
